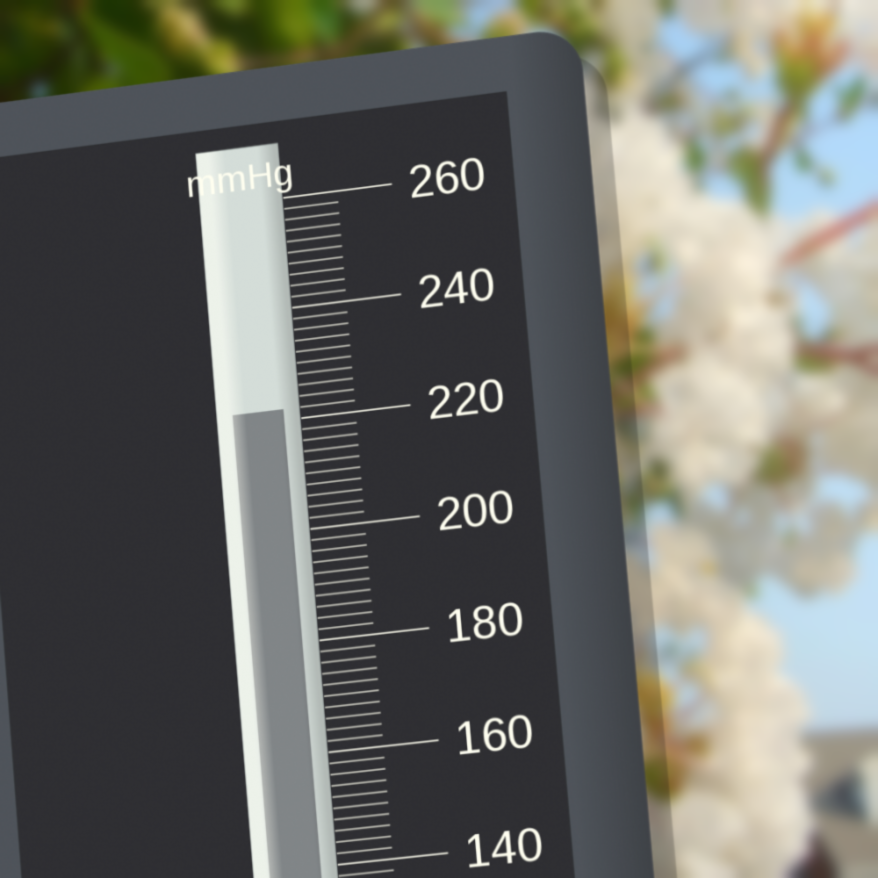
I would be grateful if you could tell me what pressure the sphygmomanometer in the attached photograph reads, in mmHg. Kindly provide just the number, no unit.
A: 222
